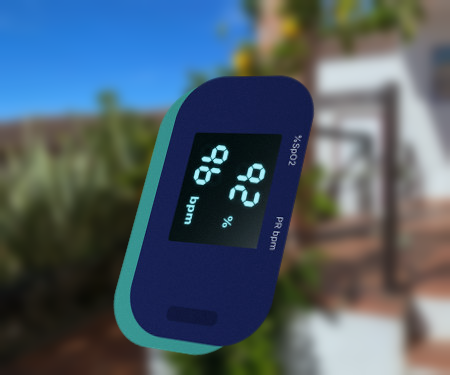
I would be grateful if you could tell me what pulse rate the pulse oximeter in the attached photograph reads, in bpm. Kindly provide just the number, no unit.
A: 96
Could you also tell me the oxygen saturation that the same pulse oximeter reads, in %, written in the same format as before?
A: 92
